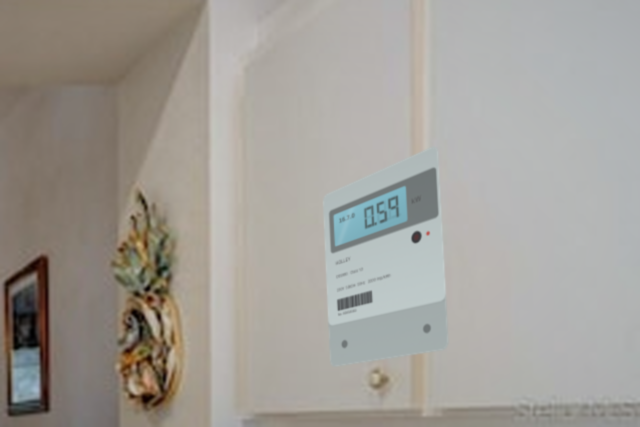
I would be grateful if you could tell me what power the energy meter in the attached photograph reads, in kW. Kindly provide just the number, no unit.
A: 0.59
